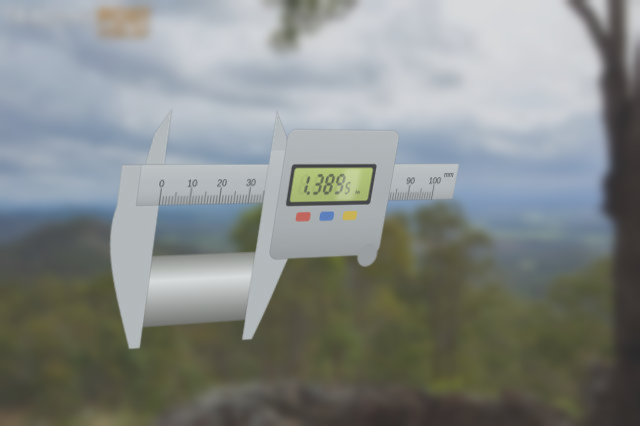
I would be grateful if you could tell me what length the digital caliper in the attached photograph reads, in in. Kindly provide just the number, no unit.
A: 1.3895
